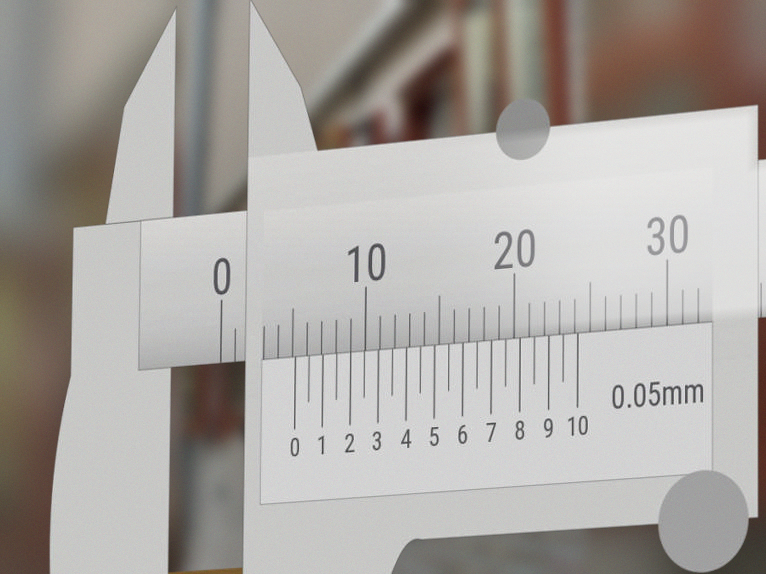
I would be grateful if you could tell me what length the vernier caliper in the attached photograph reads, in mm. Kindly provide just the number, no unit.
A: 5.2
